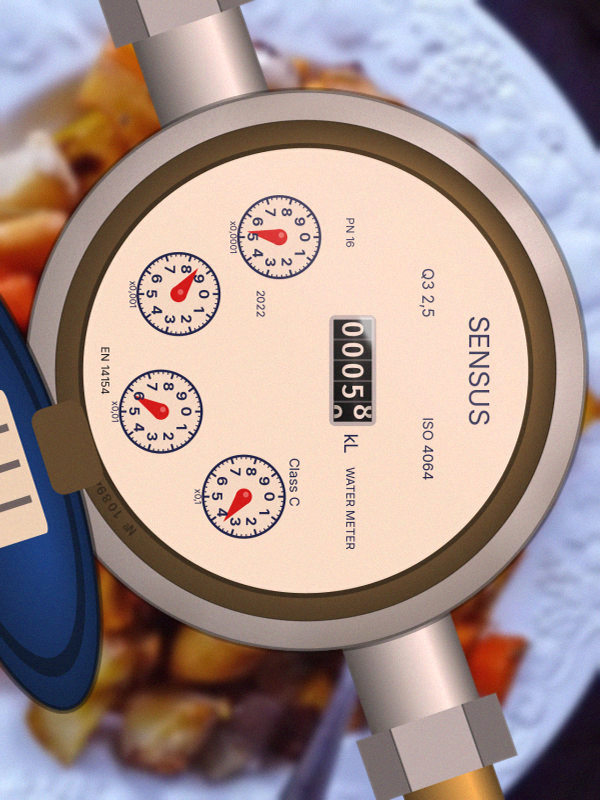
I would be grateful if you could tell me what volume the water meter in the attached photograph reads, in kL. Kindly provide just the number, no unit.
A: 58.3585
